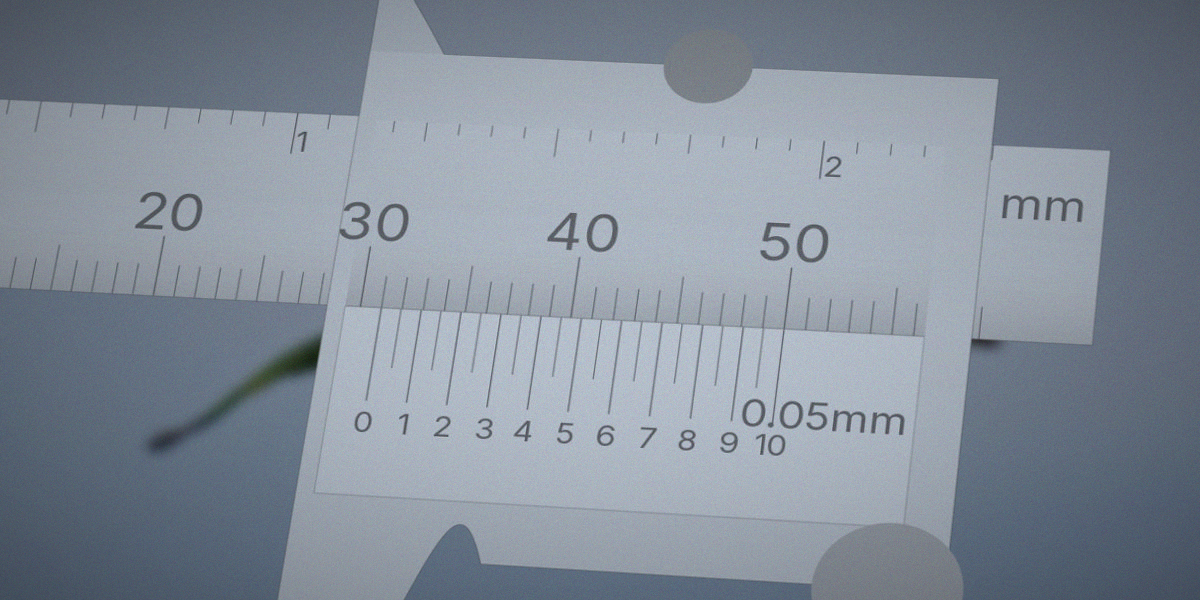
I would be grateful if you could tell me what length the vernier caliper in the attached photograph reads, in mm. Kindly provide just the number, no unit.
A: 31.0
